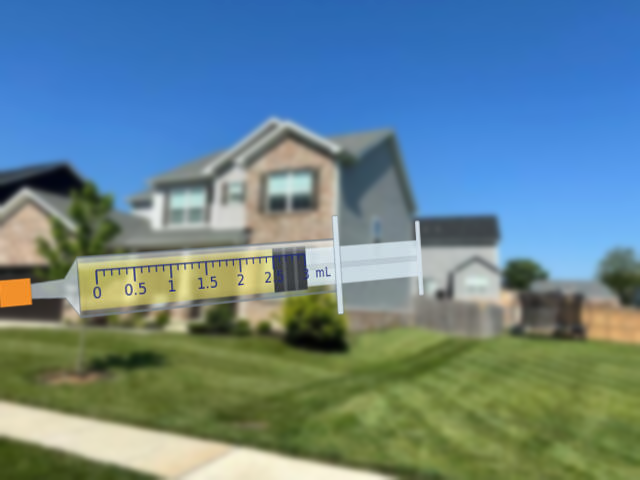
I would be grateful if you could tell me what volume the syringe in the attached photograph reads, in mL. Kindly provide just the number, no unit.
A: 2.5
